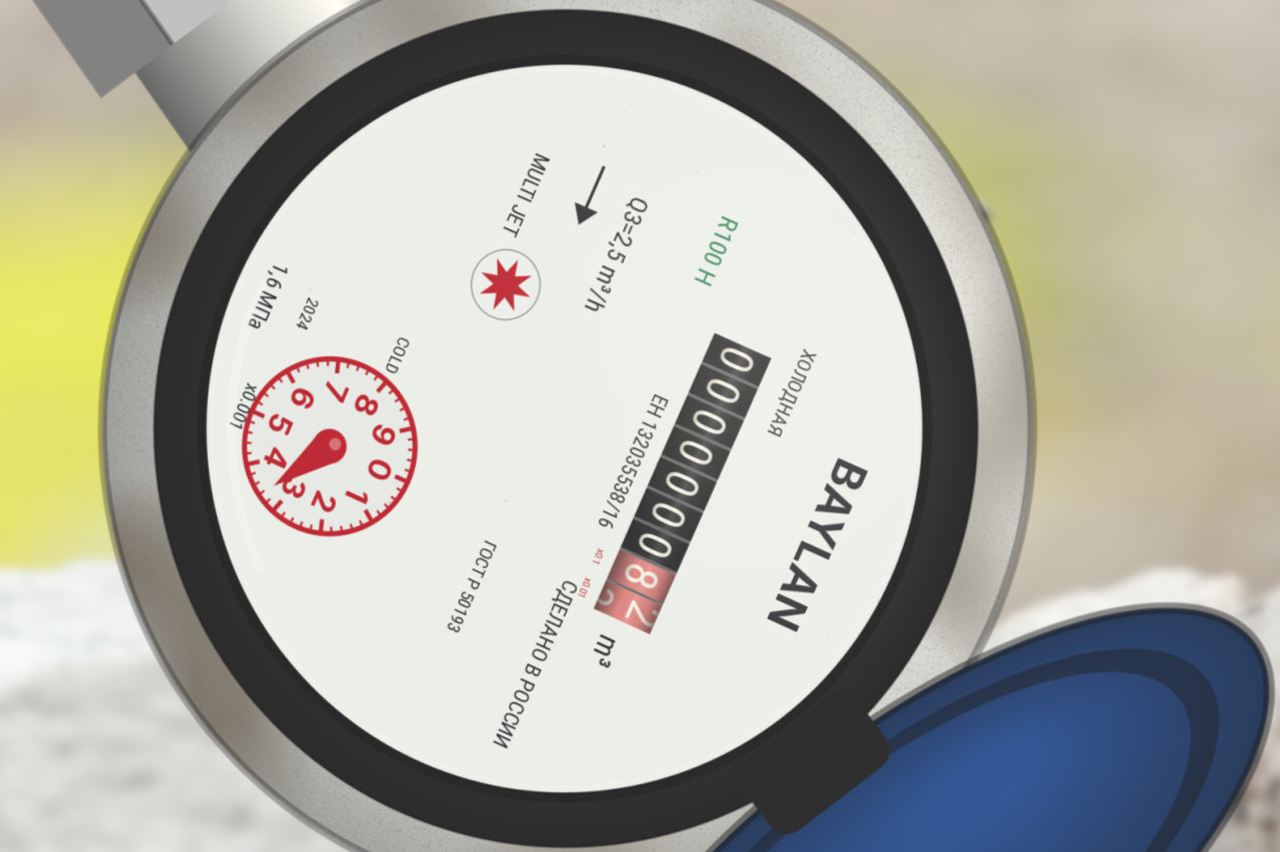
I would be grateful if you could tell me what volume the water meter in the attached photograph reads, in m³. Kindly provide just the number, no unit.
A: 0.823
